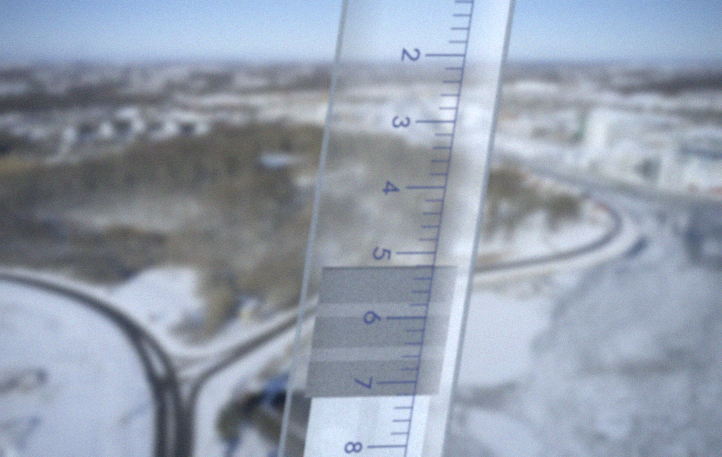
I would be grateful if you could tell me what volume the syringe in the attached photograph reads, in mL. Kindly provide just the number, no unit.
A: 5.2
